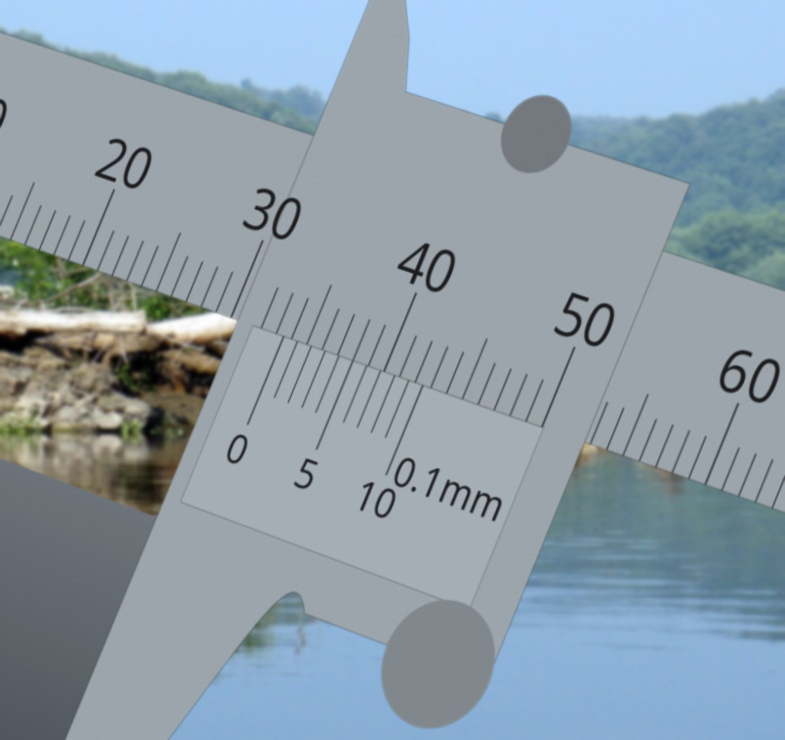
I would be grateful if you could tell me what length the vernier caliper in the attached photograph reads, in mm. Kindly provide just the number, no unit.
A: 33.5
